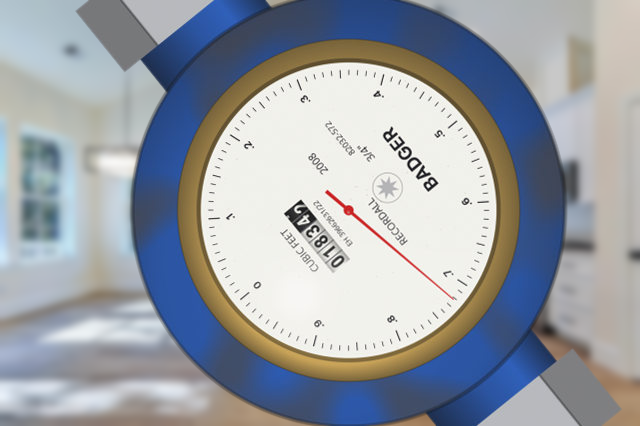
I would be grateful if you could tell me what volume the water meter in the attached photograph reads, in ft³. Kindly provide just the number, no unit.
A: 18341.72
